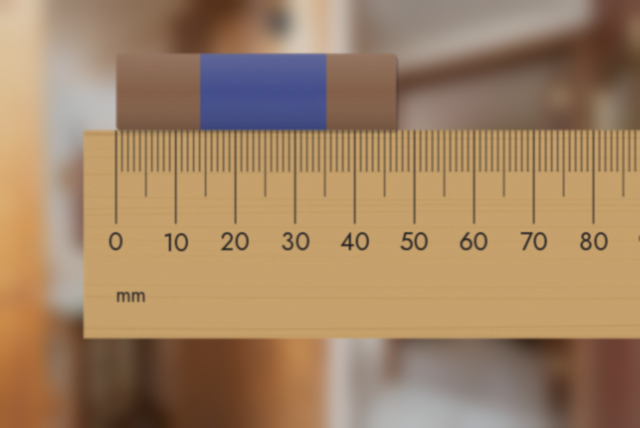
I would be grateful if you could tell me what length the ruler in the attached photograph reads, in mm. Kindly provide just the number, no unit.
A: 47
